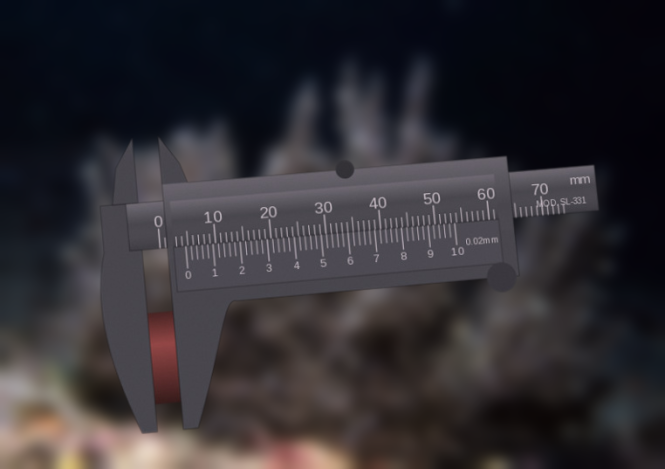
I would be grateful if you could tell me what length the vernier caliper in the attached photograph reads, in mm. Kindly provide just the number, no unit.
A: 4.6
